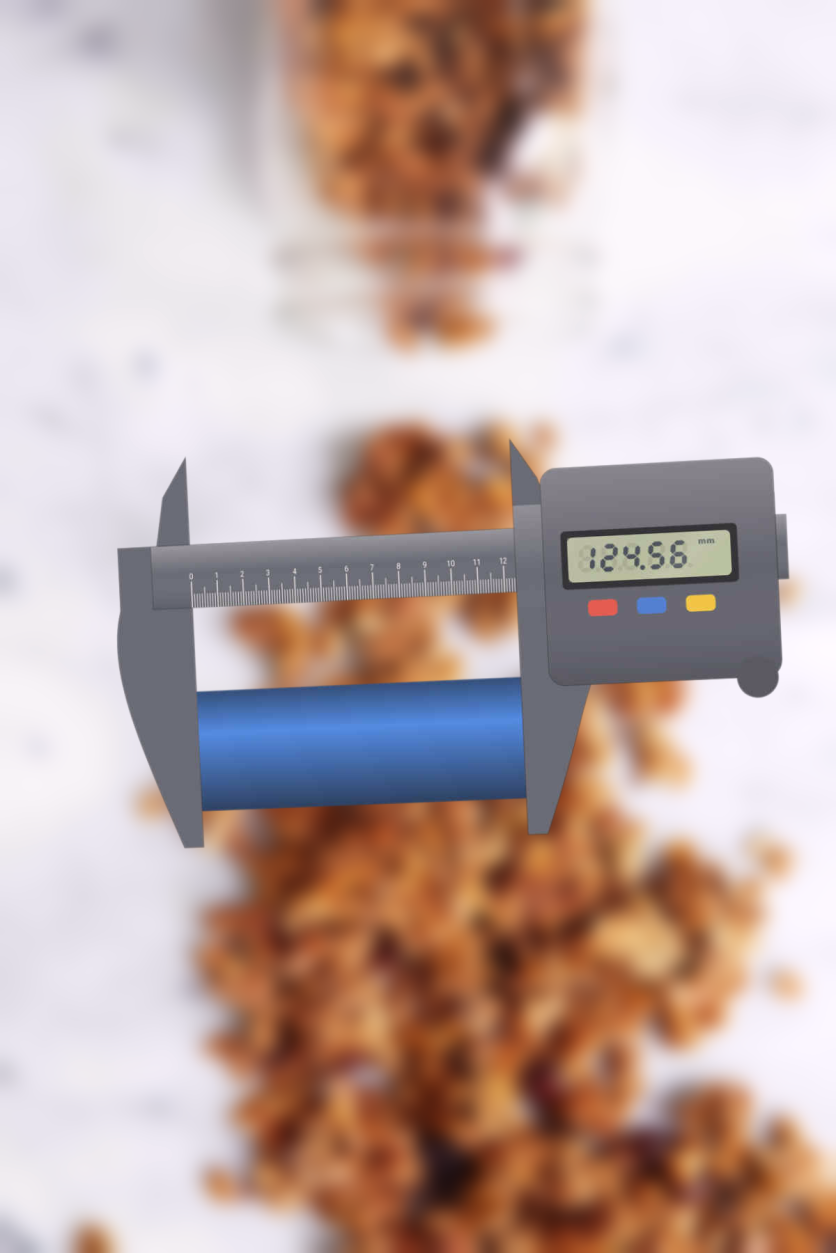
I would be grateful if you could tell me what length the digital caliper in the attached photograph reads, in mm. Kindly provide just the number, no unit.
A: 124.56
